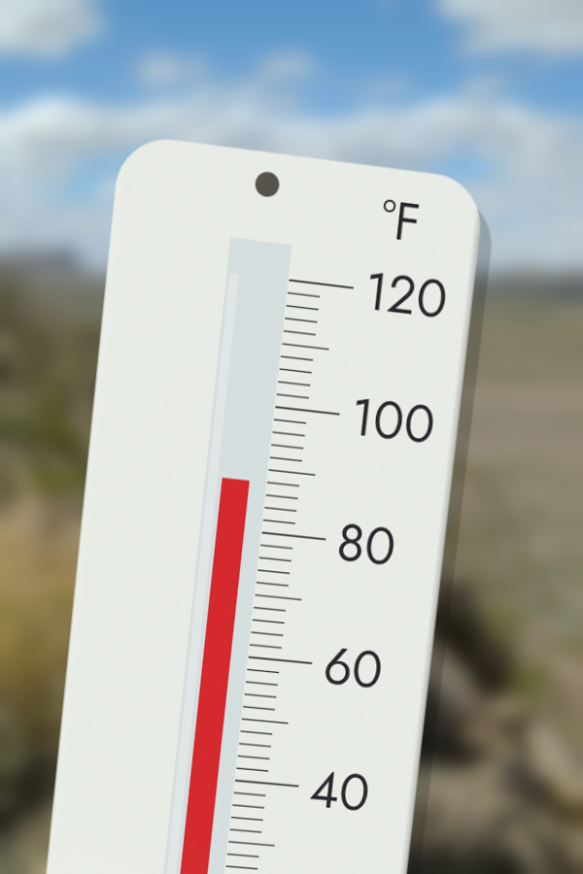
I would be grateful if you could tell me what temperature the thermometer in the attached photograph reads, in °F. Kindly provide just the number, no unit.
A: 88
